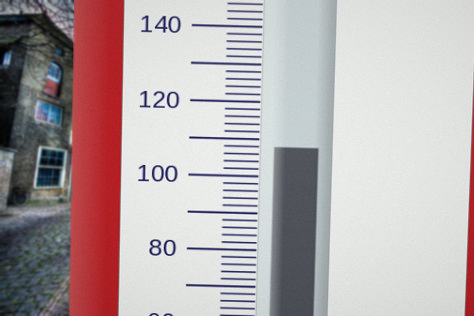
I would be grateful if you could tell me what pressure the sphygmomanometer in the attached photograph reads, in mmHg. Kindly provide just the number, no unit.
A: 108
